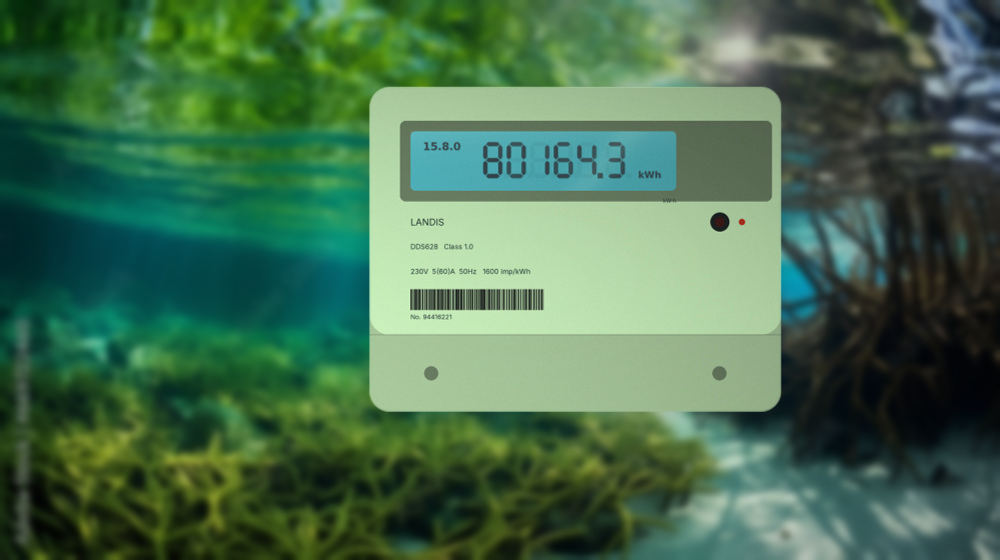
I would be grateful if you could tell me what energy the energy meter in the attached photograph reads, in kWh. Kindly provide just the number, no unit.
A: 80164.3
